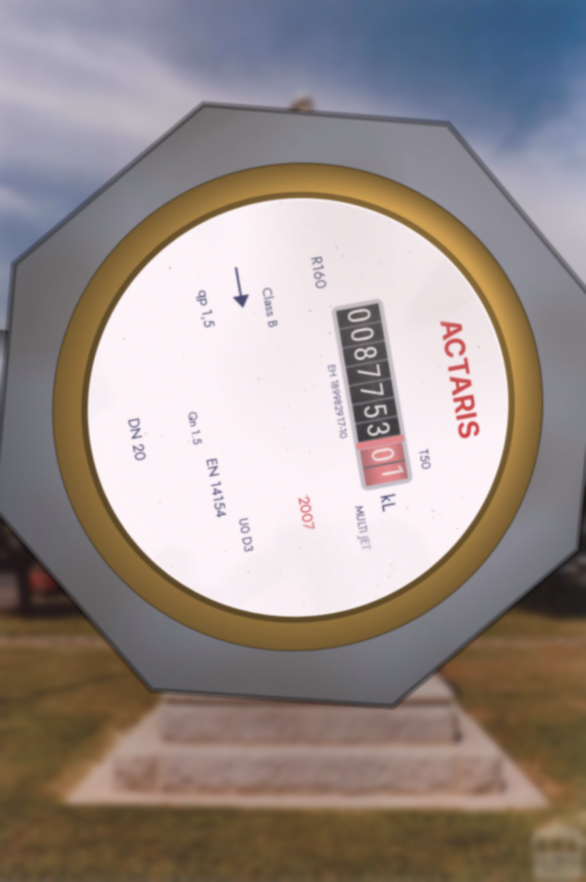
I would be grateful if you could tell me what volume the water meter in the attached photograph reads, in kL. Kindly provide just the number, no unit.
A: 87753.01
